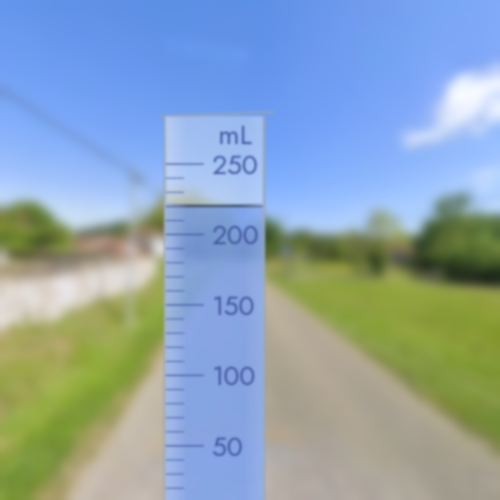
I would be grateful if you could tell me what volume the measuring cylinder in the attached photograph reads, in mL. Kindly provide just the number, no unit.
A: 220
